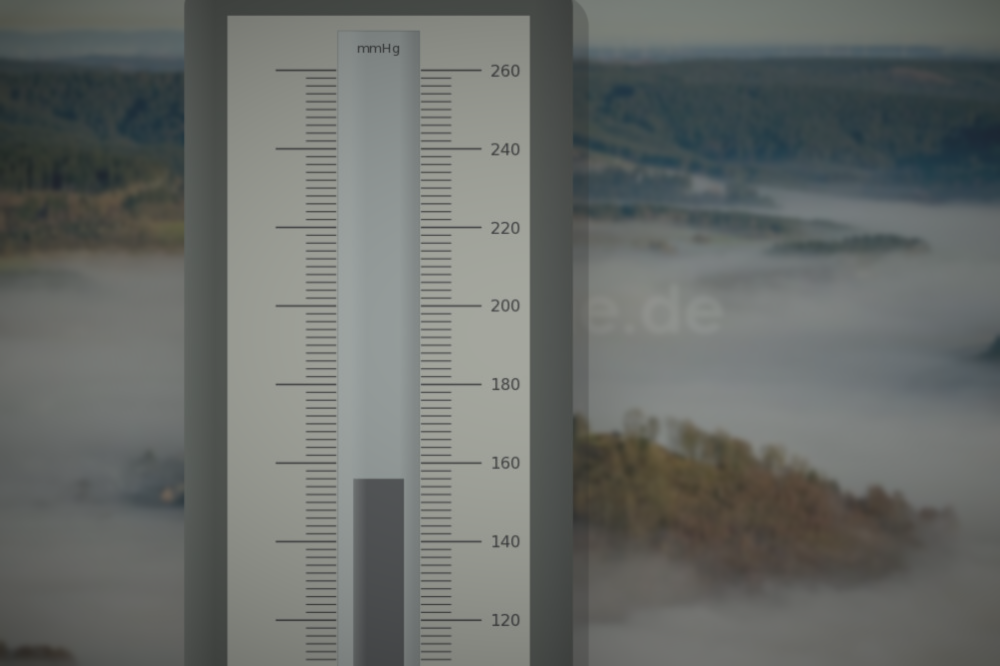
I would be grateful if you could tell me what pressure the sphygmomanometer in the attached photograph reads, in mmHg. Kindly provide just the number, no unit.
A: 156
